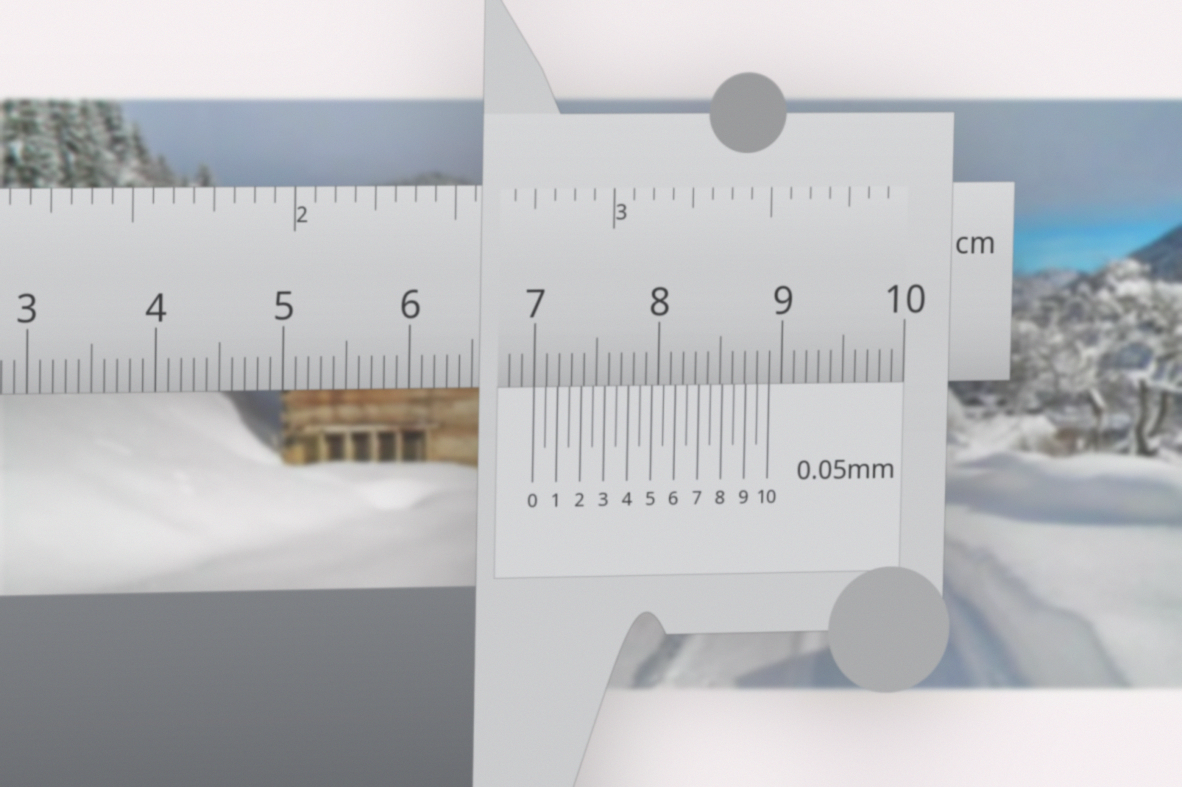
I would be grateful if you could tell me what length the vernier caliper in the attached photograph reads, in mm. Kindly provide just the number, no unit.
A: 70.0
